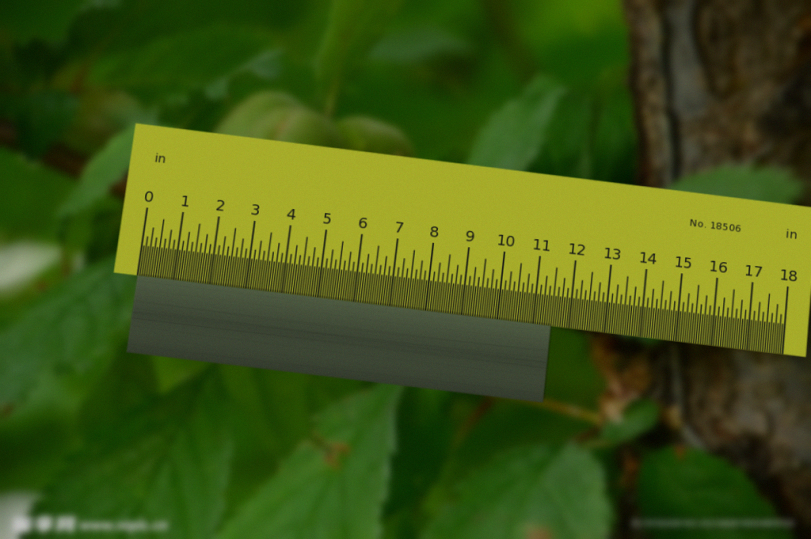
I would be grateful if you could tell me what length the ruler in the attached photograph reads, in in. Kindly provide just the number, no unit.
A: 11.5
